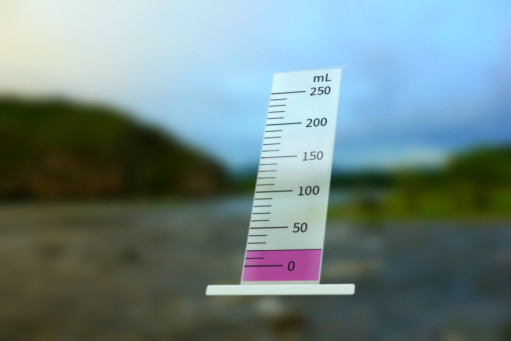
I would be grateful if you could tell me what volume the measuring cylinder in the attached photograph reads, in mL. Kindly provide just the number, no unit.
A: 20
